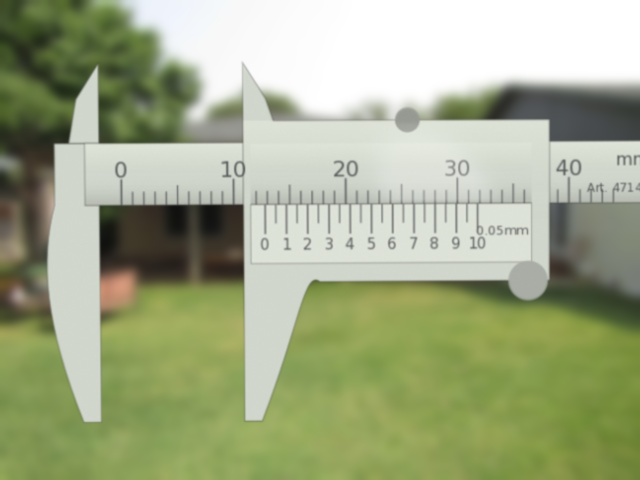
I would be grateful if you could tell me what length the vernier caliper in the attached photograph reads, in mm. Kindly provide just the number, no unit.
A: 12.8
